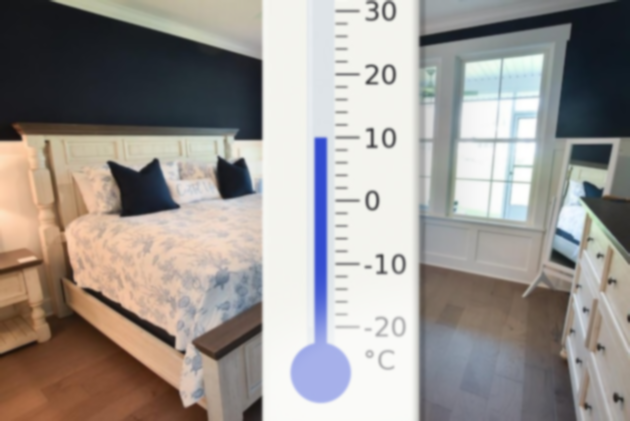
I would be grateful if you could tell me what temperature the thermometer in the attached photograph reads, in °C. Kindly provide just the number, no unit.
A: 10
